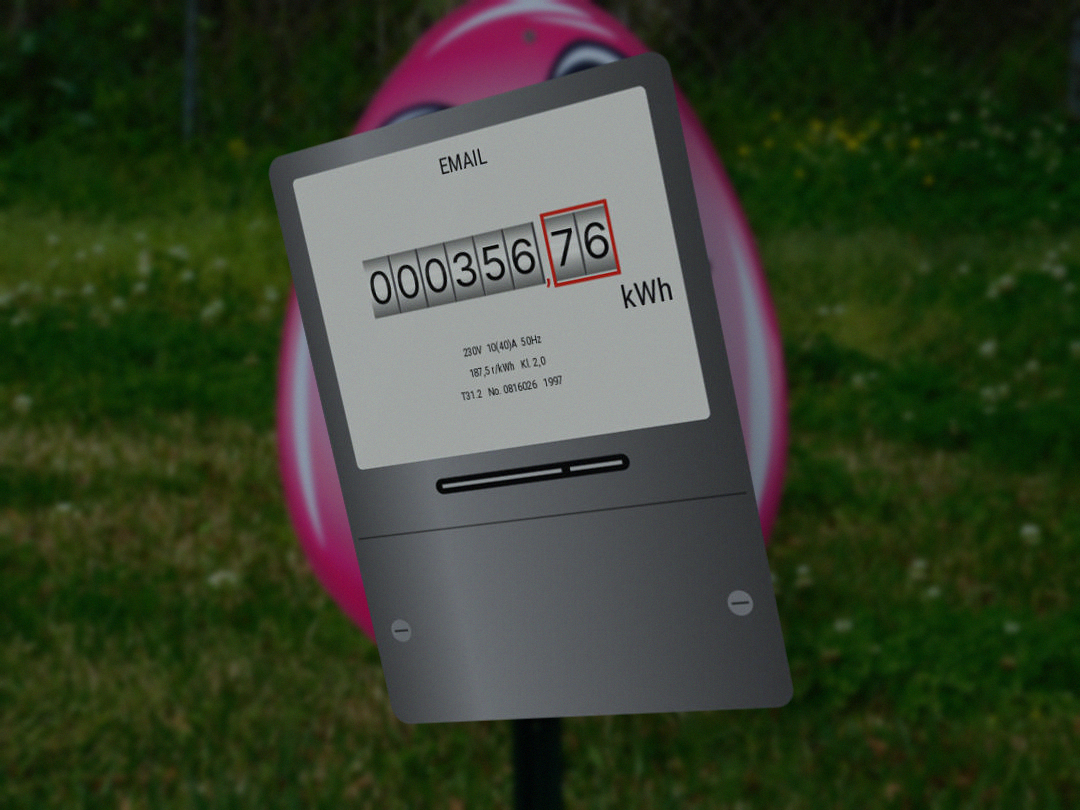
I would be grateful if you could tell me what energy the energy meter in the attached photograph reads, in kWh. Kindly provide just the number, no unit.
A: 356.76
